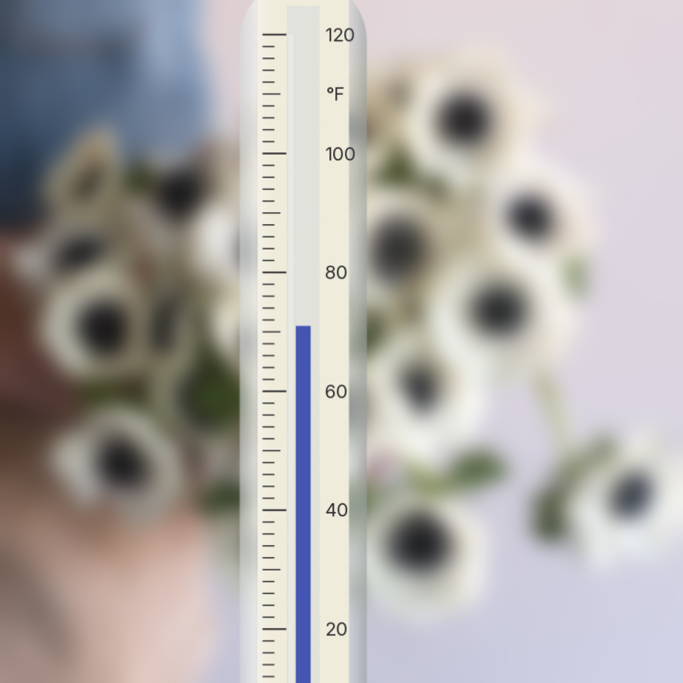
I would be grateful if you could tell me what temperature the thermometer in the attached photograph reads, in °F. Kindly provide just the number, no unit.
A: 71
